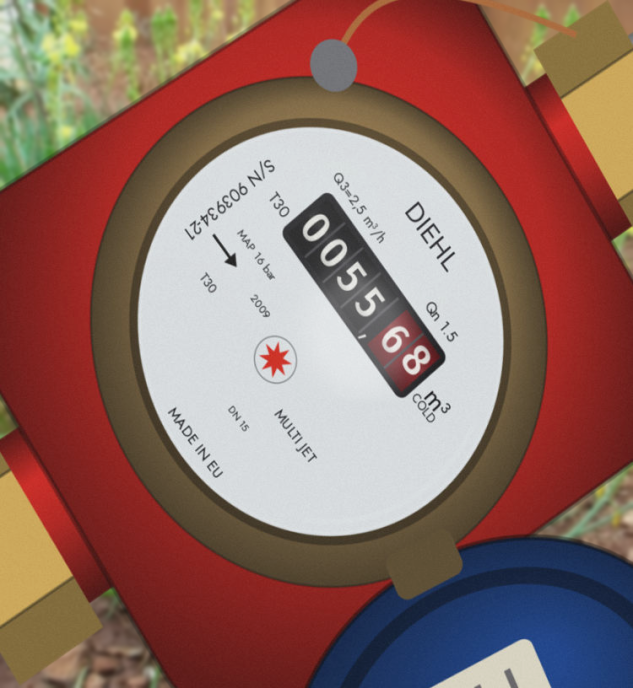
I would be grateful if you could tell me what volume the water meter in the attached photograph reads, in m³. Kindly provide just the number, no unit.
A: 55.68
